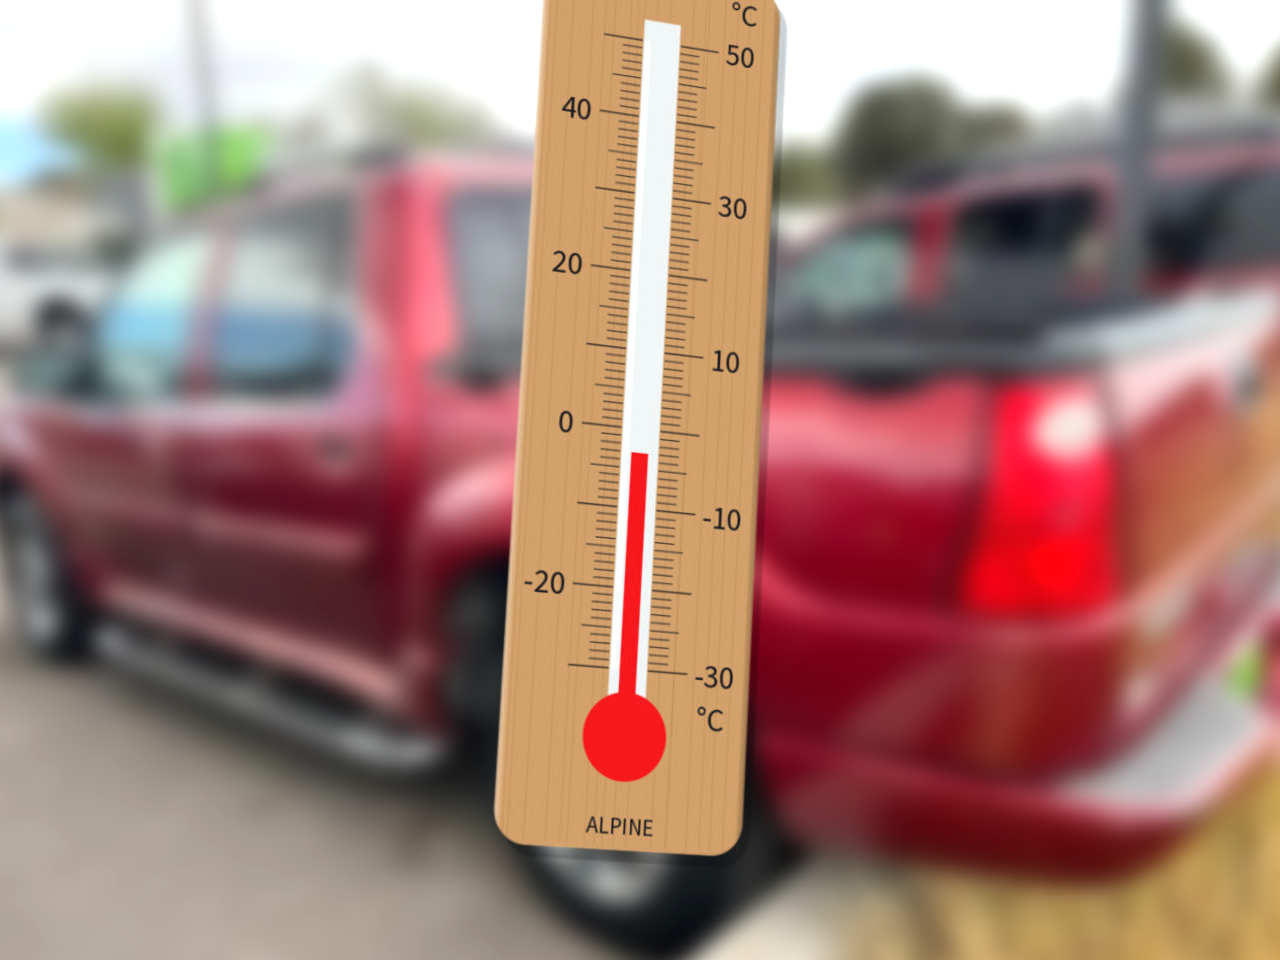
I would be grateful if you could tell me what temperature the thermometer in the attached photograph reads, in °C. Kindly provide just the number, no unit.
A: -3
